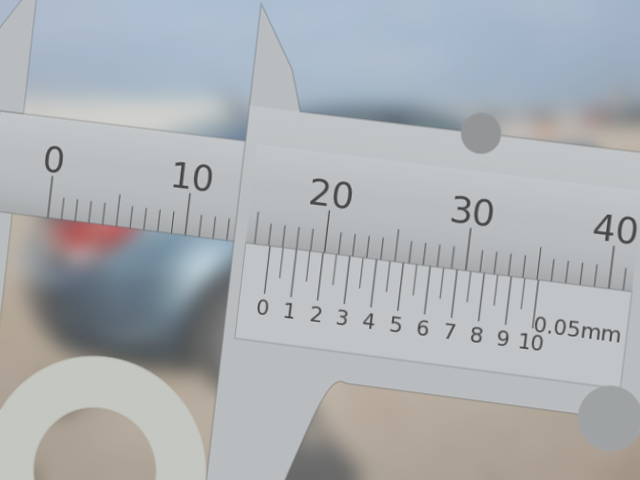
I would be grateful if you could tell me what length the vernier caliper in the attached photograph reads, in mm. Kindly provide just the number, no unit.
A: 16.1
